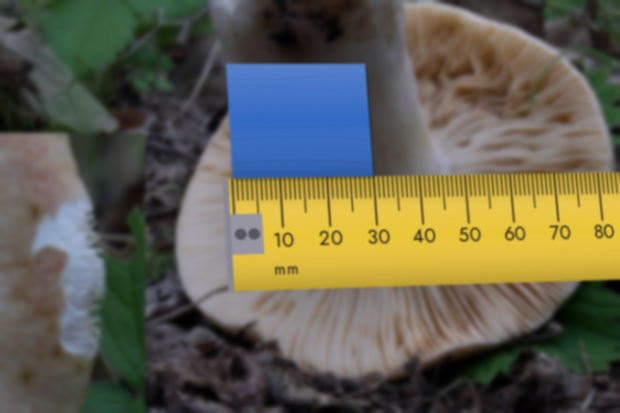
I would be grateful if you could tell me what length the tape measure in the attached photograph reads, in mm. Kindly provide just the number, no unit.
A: 30
